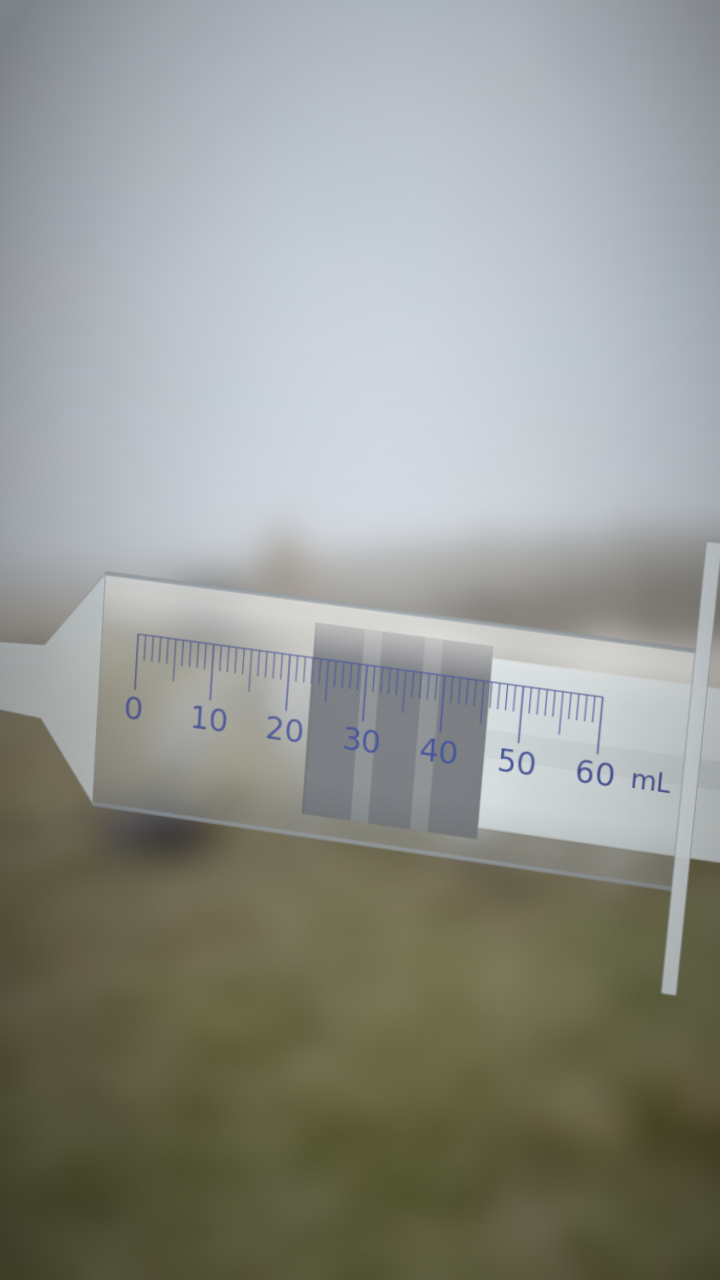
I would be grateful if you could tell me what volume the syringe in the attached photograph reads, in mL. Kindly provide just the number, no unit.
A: 23
